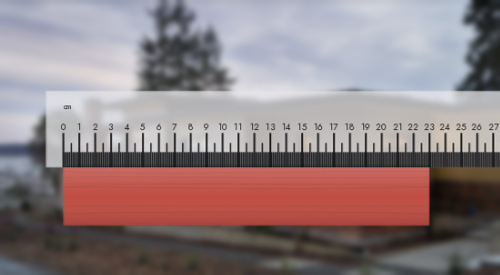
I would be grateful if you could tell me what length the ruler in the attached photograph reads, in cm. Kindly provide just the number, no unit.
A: 23
